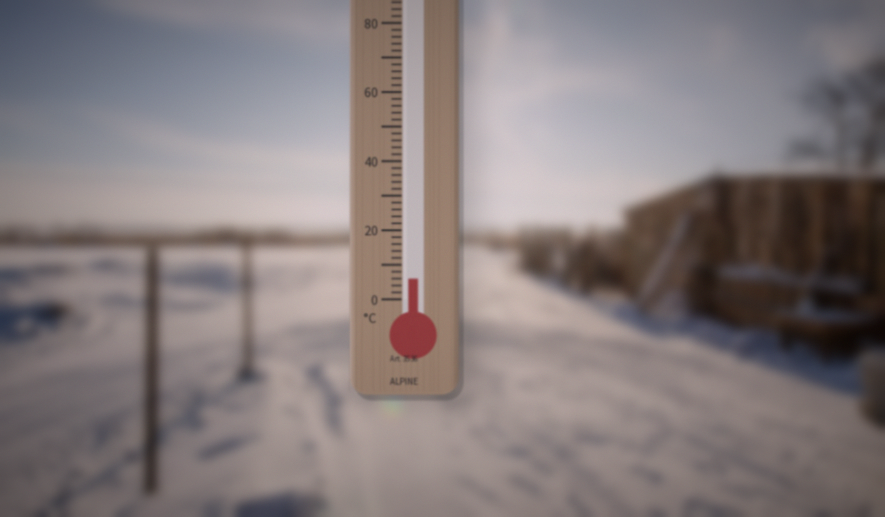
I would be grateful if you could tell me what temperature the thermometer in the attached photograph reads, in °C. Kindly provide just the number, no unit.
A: 6
